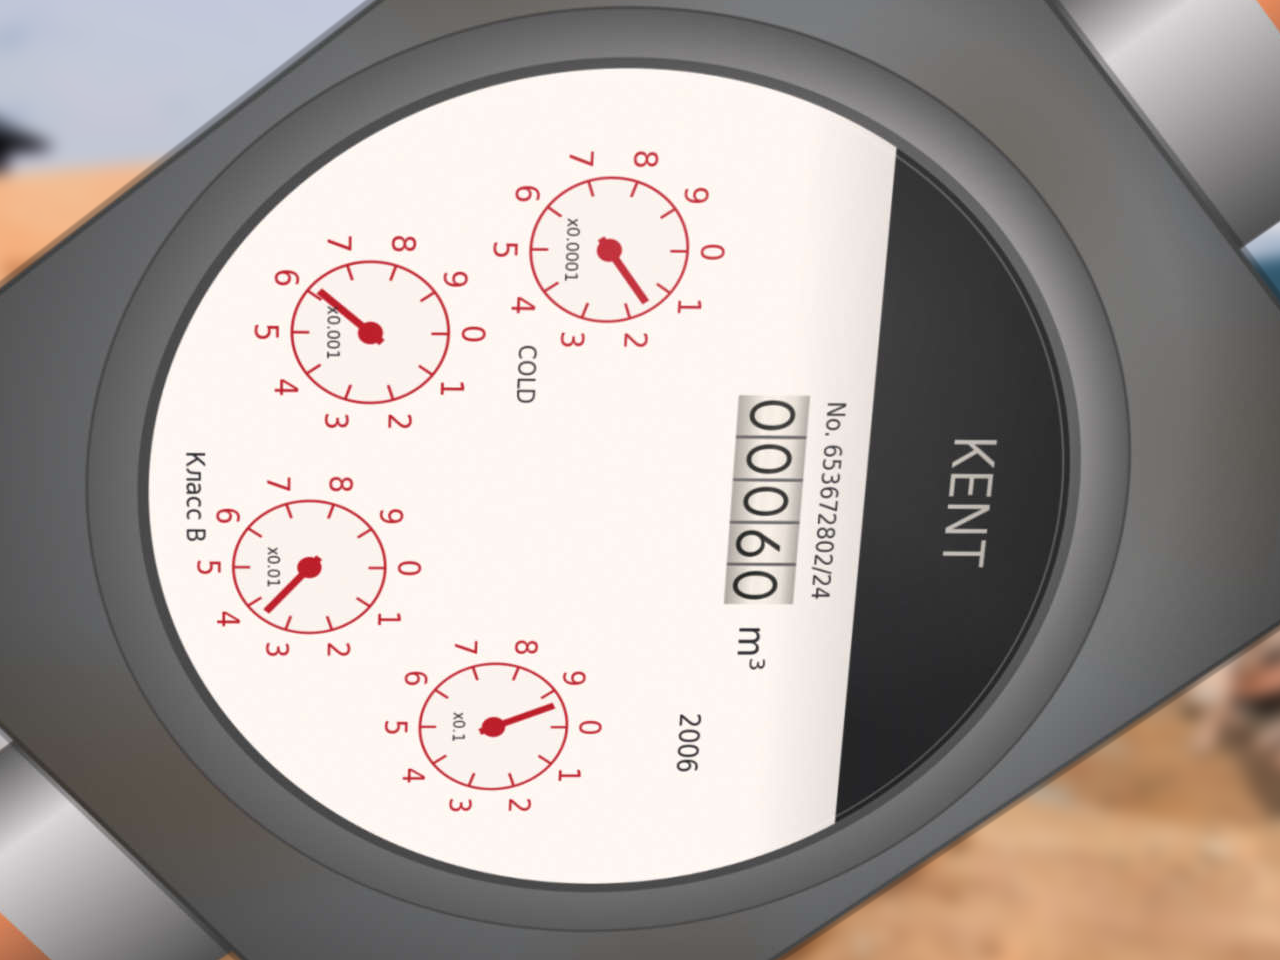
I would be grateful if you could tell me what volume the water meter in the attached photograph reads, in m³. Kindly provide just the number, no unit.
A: 59.9361
